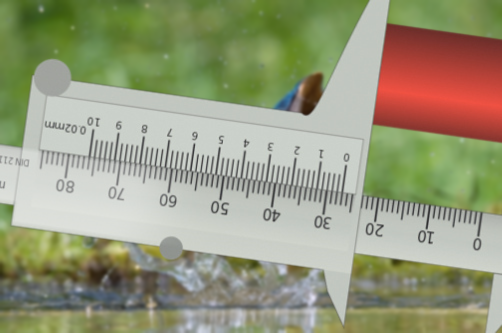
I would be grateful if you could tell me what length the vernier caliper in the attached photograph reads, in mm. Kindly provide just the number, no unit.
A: 27.0
